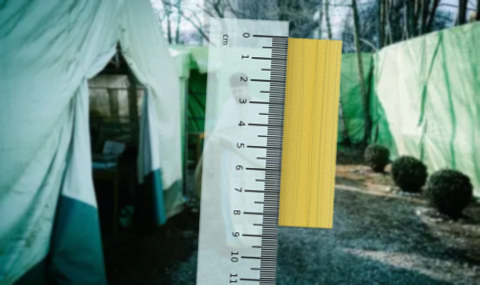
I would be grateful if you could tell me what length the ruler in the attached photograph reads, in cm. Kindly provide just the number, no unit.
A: 8.5
